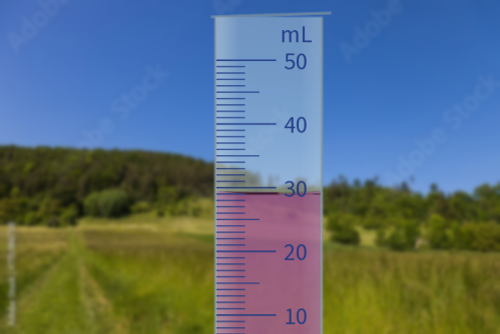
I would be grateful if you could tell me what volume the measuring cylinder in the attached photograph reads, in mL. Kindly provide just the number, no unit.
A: 29
